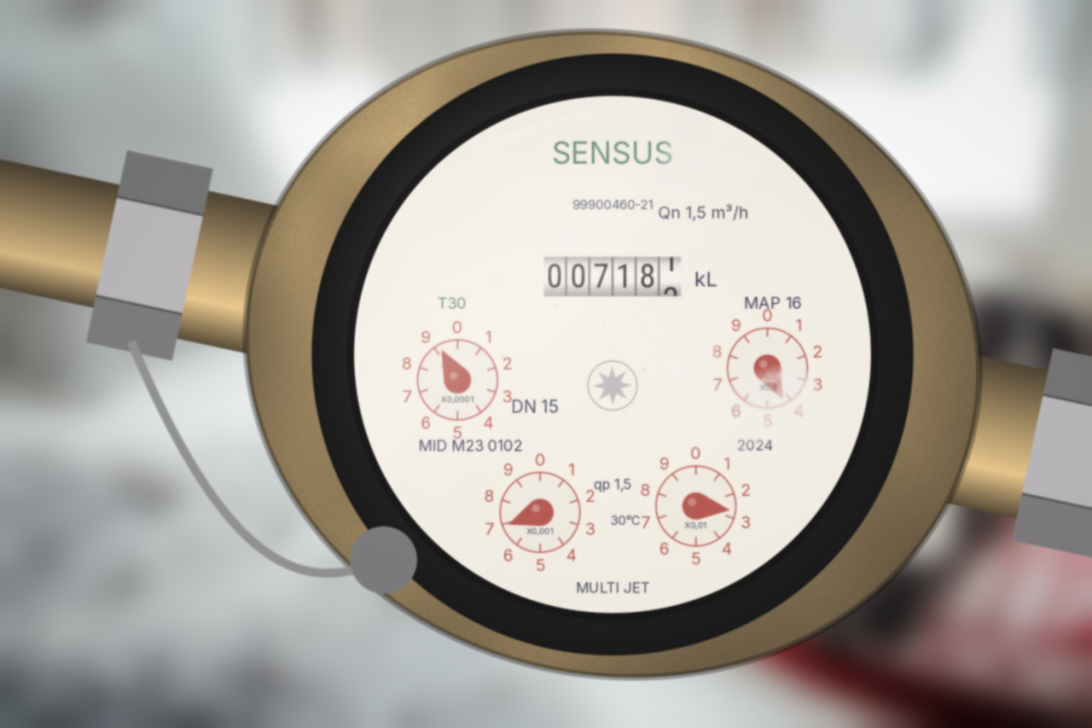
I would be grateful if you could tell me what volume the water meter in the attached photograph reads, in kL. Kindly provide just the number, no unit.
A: 7181.4269
